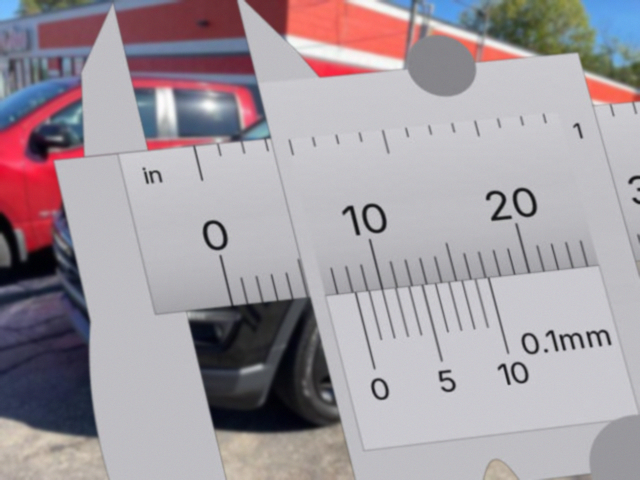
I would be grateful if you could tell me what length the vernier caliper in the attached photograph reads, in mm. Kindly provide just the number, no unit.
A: 8.2
